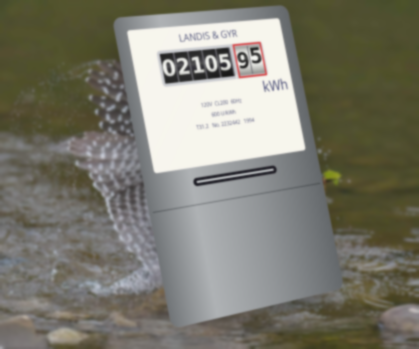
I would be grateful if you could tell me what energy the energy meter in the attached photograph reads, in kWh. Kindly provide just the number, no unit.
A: 2105.95
